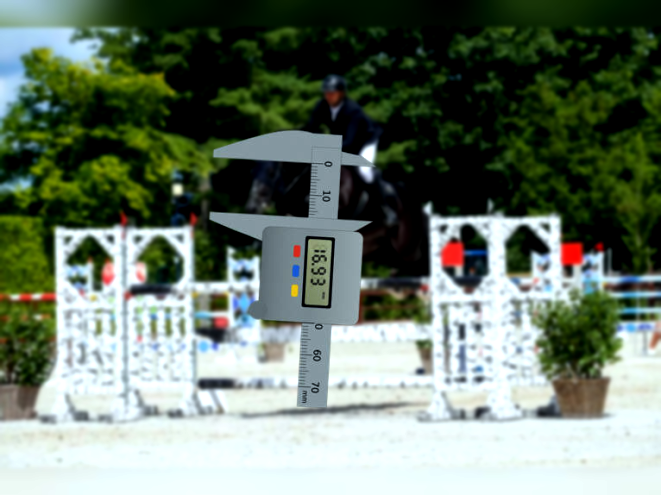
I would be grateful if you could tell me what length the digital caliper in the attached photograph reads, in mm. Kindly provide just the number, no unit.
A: 16.93
